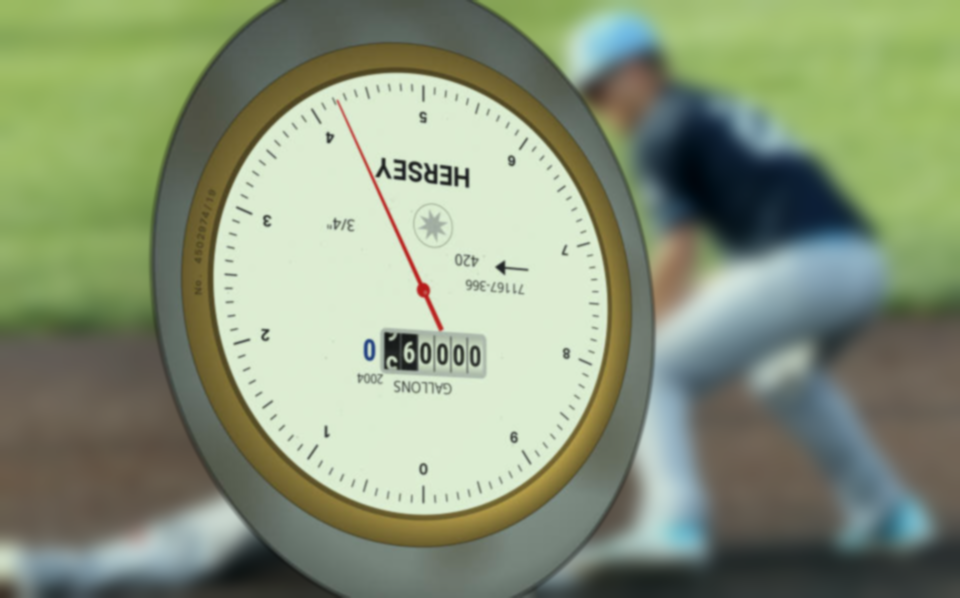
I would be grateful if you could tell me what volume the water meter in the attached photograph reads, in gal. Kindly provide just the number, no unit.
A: 954.2
